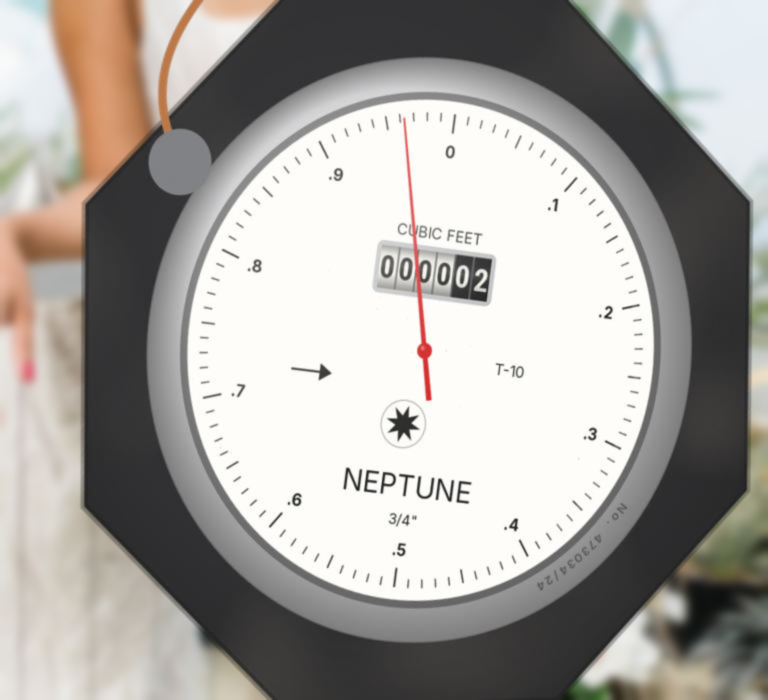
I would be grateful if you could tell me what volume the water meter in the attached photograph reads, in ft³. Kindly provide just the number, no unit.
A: 1.96
